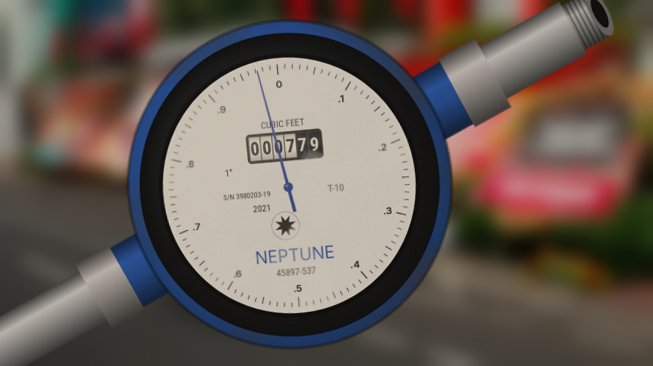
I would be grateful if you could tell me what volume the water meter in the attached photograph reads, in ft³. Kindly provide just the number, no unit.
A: 778.97
